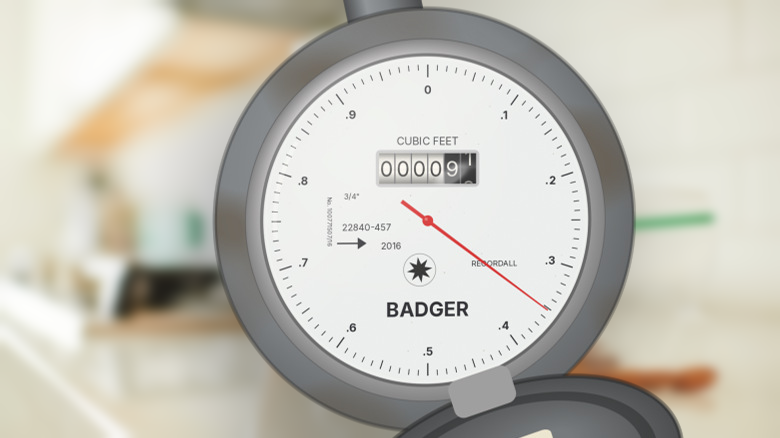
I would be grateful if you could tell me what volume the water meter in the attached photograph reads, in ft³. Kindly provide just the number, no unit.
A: 91.35
